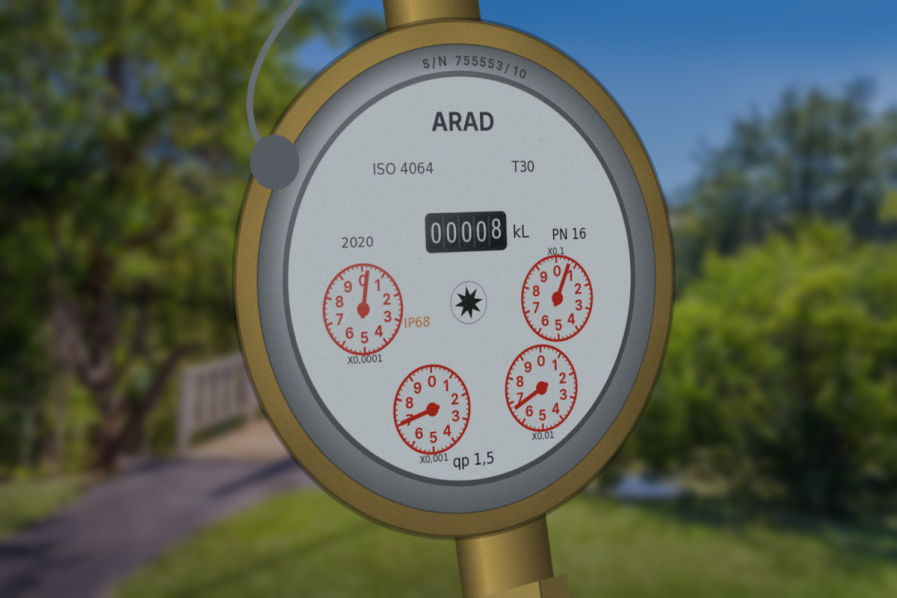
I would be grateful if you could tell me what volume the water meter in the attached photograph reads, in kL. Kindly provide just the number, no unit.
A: 8.0670
